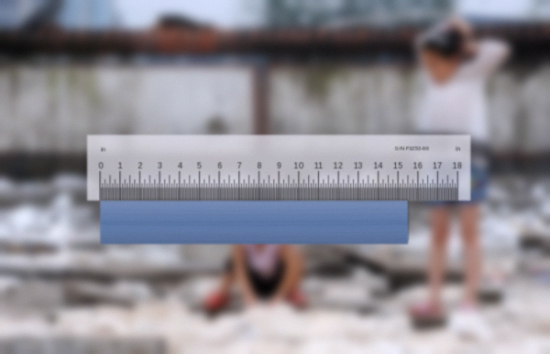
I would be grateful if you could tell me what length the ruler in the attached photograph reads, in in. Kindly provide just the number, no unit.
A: 15.5
